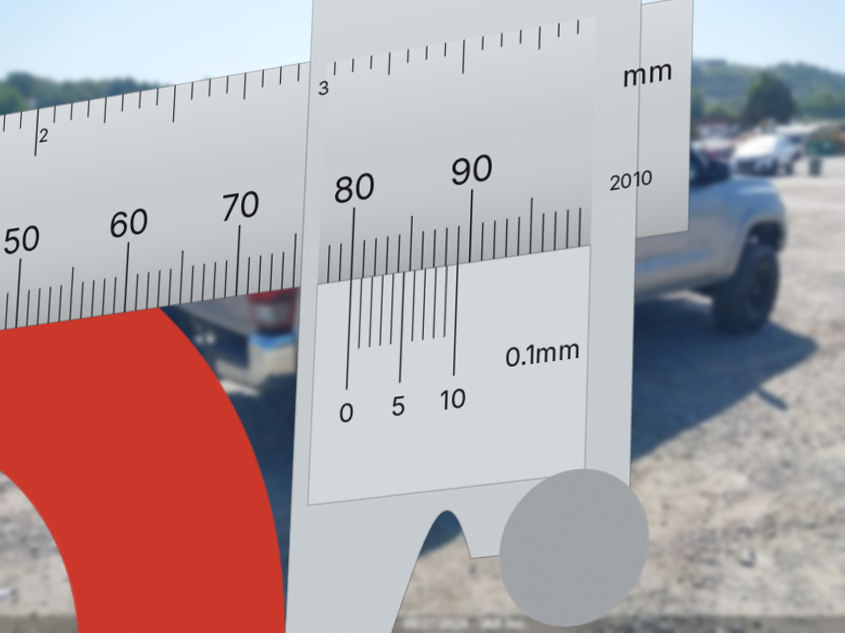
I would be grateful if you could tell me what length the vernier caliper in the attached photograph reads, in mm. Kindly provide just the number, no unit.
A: 80.0
